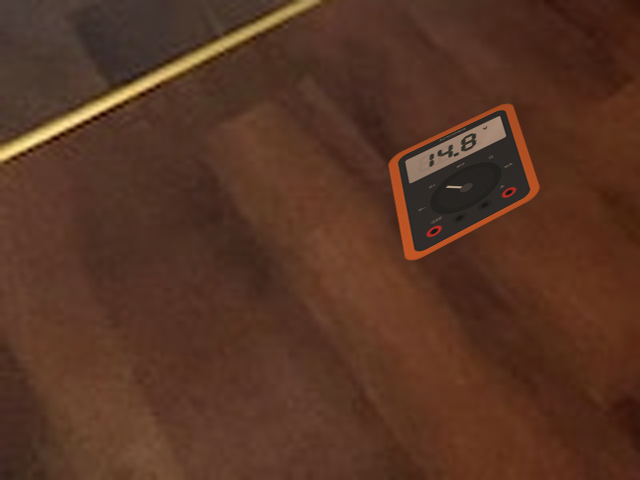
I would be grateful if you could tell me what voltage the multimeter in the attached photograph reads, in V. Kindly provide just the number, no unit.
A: 14.8
